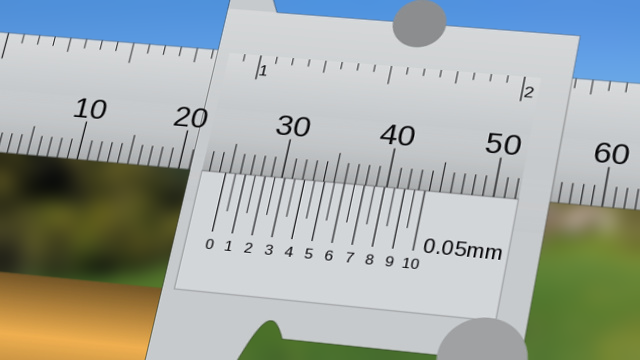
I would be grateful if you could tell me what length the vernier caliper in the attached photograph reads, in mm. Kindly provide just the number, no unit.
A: 24.6
